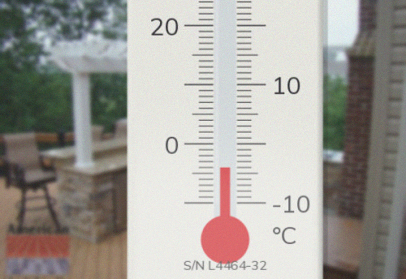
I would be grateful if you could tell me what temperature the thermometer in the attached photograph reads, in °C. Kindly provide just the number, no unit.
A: -4
